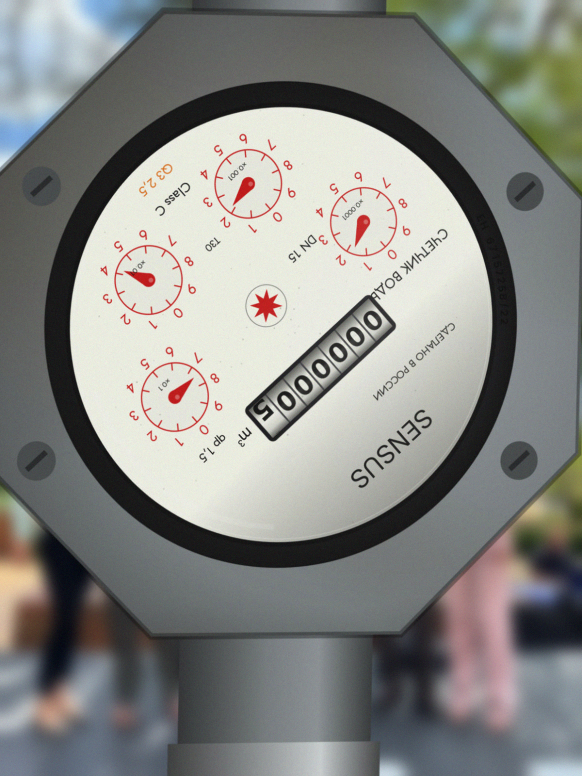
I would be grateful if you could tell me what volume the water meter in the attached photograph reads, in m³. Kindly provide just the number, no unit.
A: 4.7421
